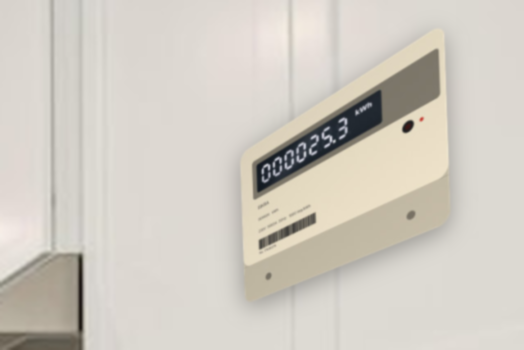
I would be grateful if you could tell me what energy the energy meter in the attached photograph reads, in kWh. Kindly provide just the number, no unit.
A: 25.3
